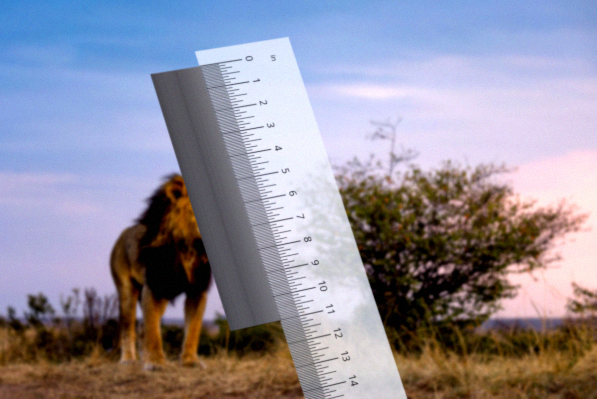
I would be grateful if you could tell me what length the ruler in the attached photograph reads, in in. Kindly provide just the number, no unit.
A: 11
